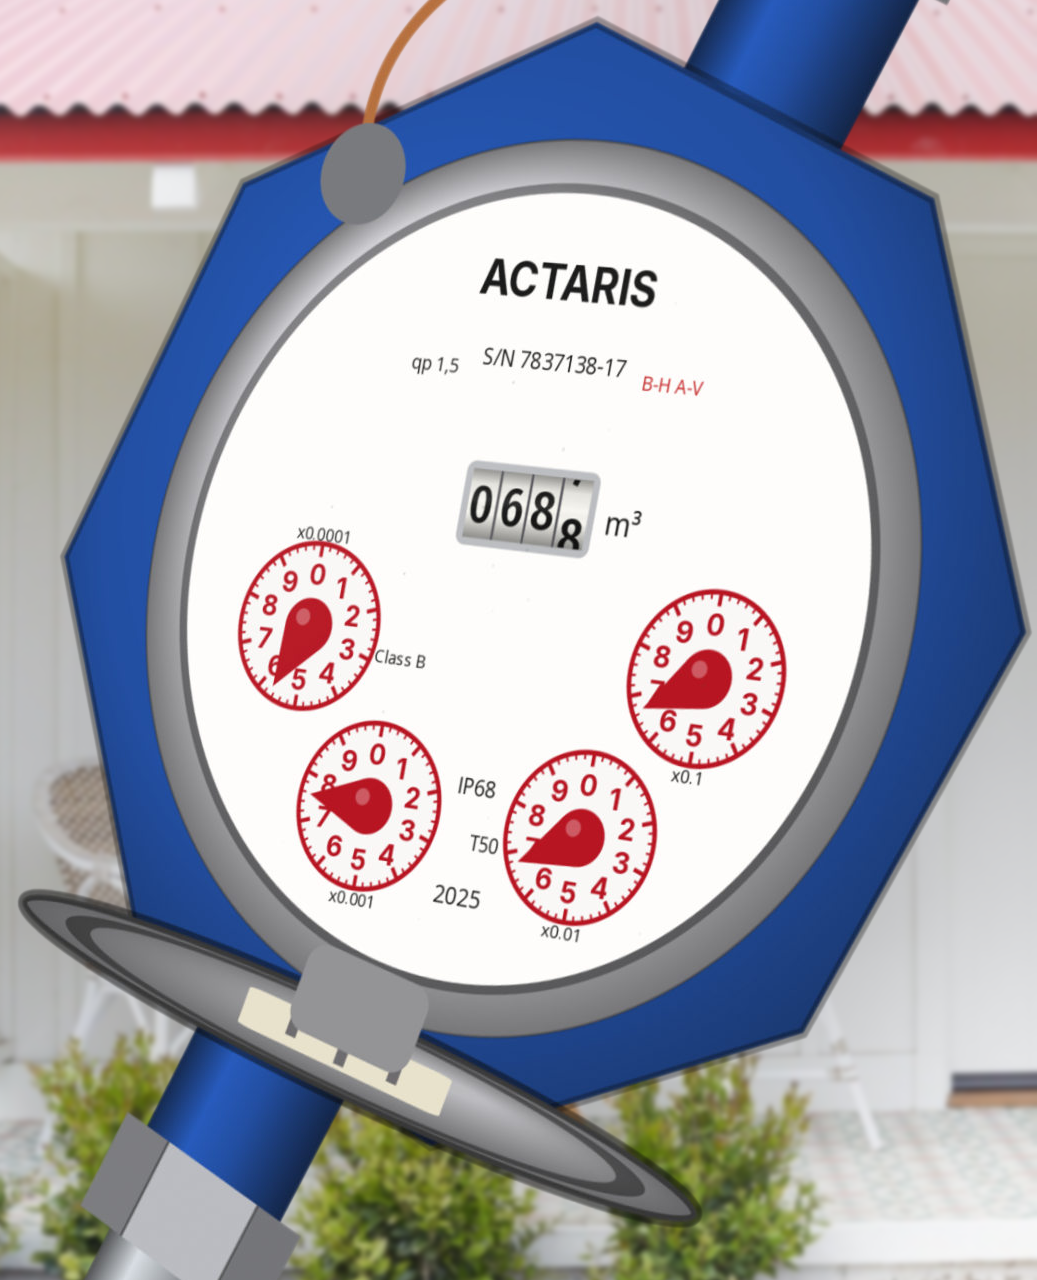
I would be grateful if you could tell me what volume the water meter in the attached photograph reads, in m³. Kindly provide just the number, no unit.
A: 687.6675
